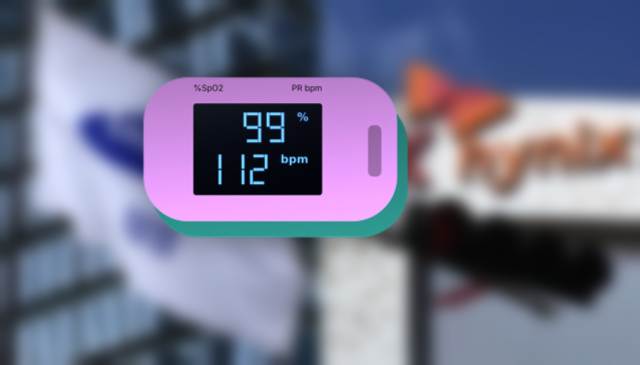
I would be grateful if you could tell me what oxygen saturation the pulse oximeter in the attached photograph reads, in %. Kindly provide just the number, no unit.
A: 99
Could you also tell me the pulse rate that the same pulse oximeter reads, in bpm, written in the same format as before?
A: 112
